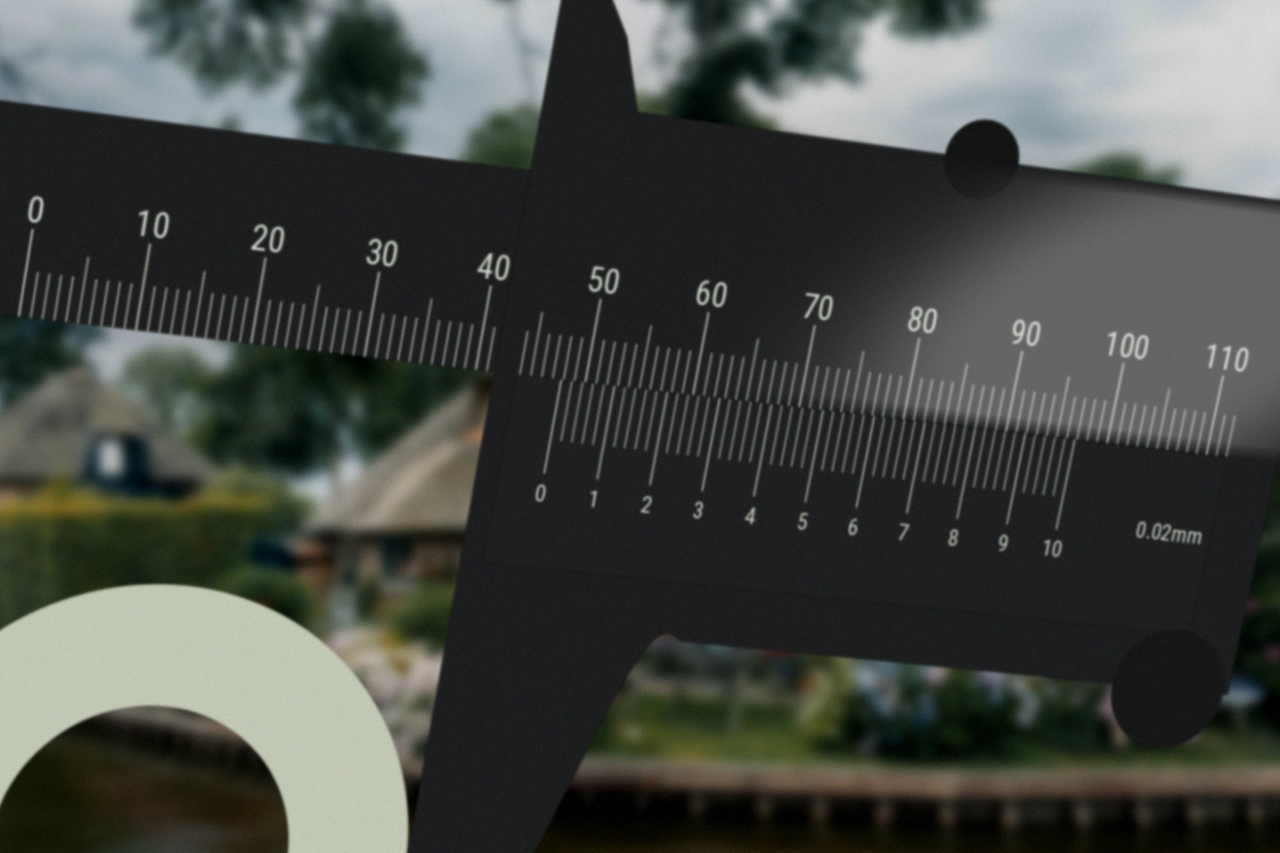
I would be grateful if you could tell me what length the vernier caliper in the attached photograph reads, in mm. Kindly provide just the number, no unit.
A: 47.8
